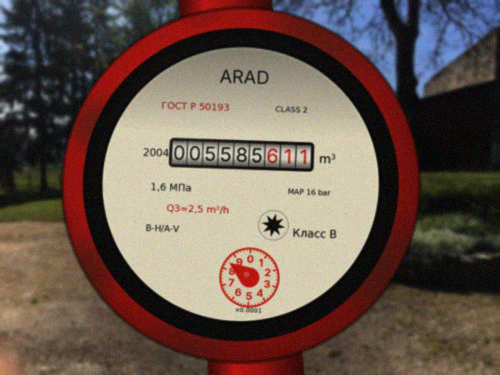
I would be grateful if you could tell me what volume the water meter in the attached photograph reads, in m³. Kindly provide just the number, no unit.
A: 5585.6118
